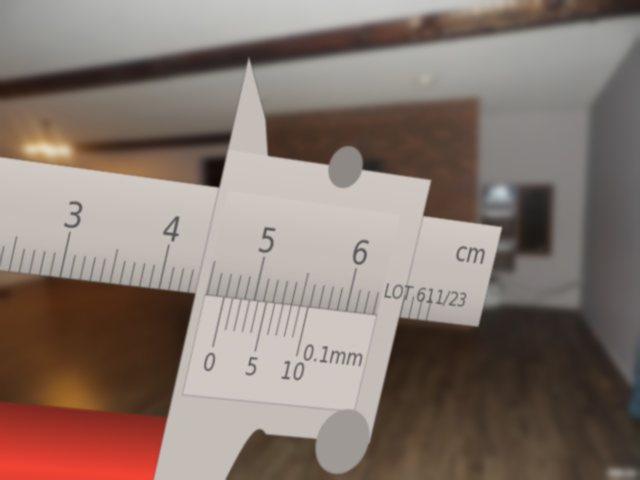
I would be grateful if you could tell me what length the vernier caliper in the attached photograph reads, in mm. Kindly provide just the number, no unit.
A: 46.8
